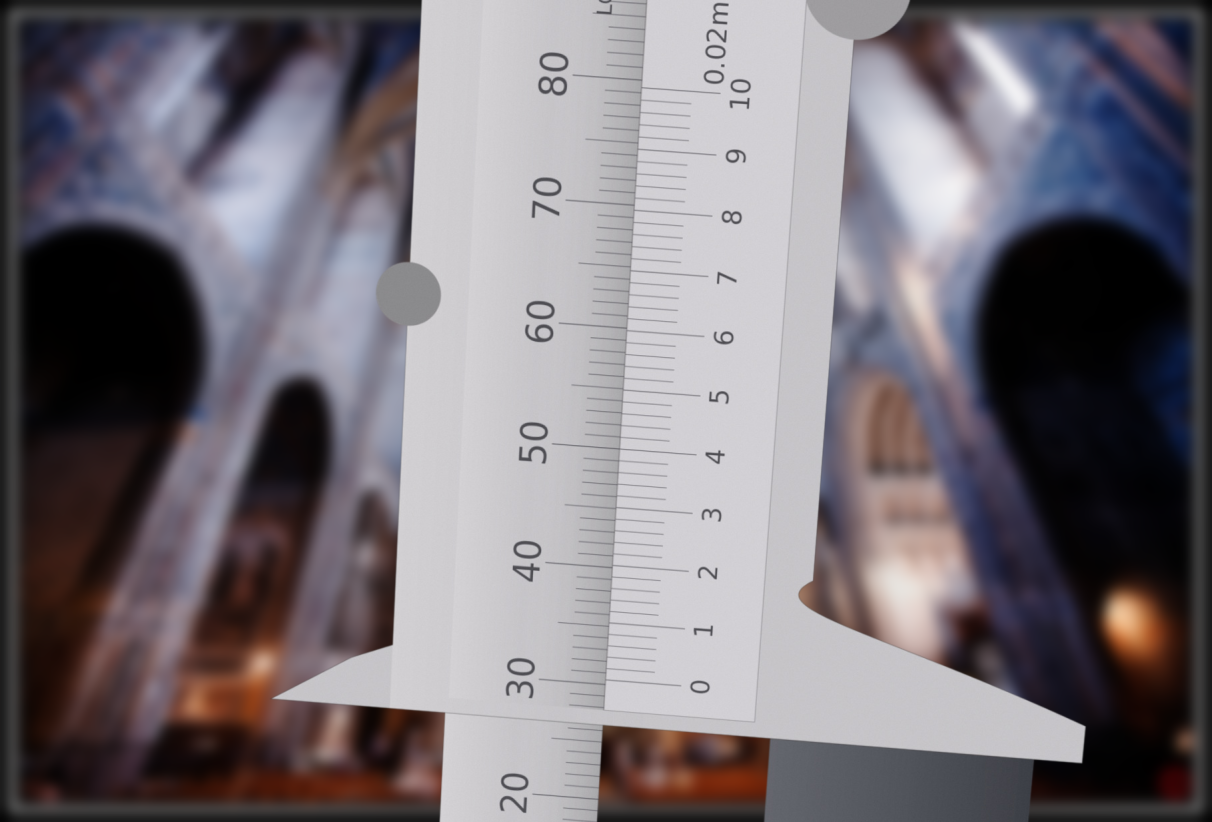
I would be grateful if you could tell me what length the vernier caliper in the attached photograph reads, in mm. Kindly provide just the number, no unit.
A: 30.4
